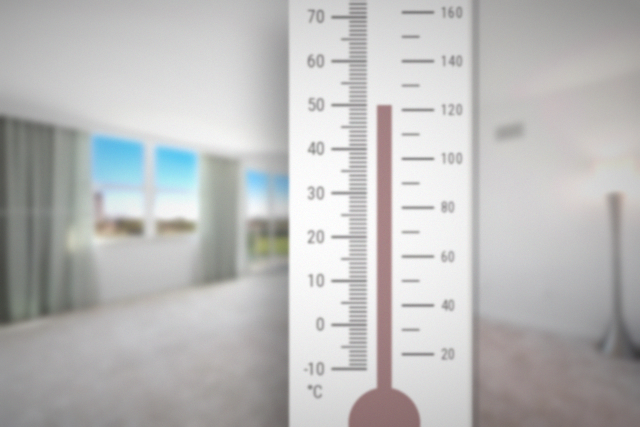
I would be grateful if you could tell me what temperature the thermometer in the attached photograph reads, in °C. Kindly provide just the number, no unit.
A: 50
